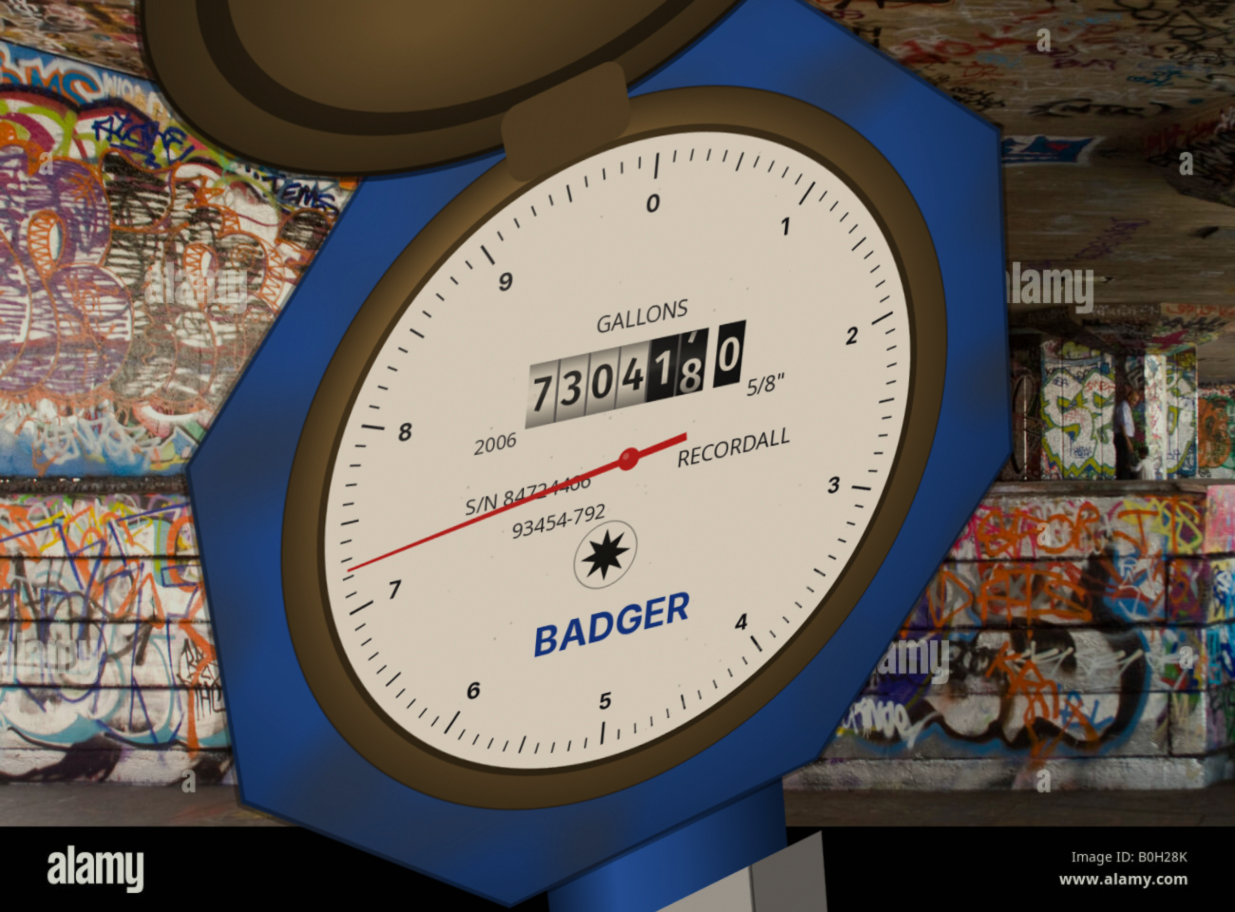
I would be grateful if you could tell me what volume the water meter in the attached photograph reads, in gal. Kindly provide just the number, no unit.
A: 7304177.2
